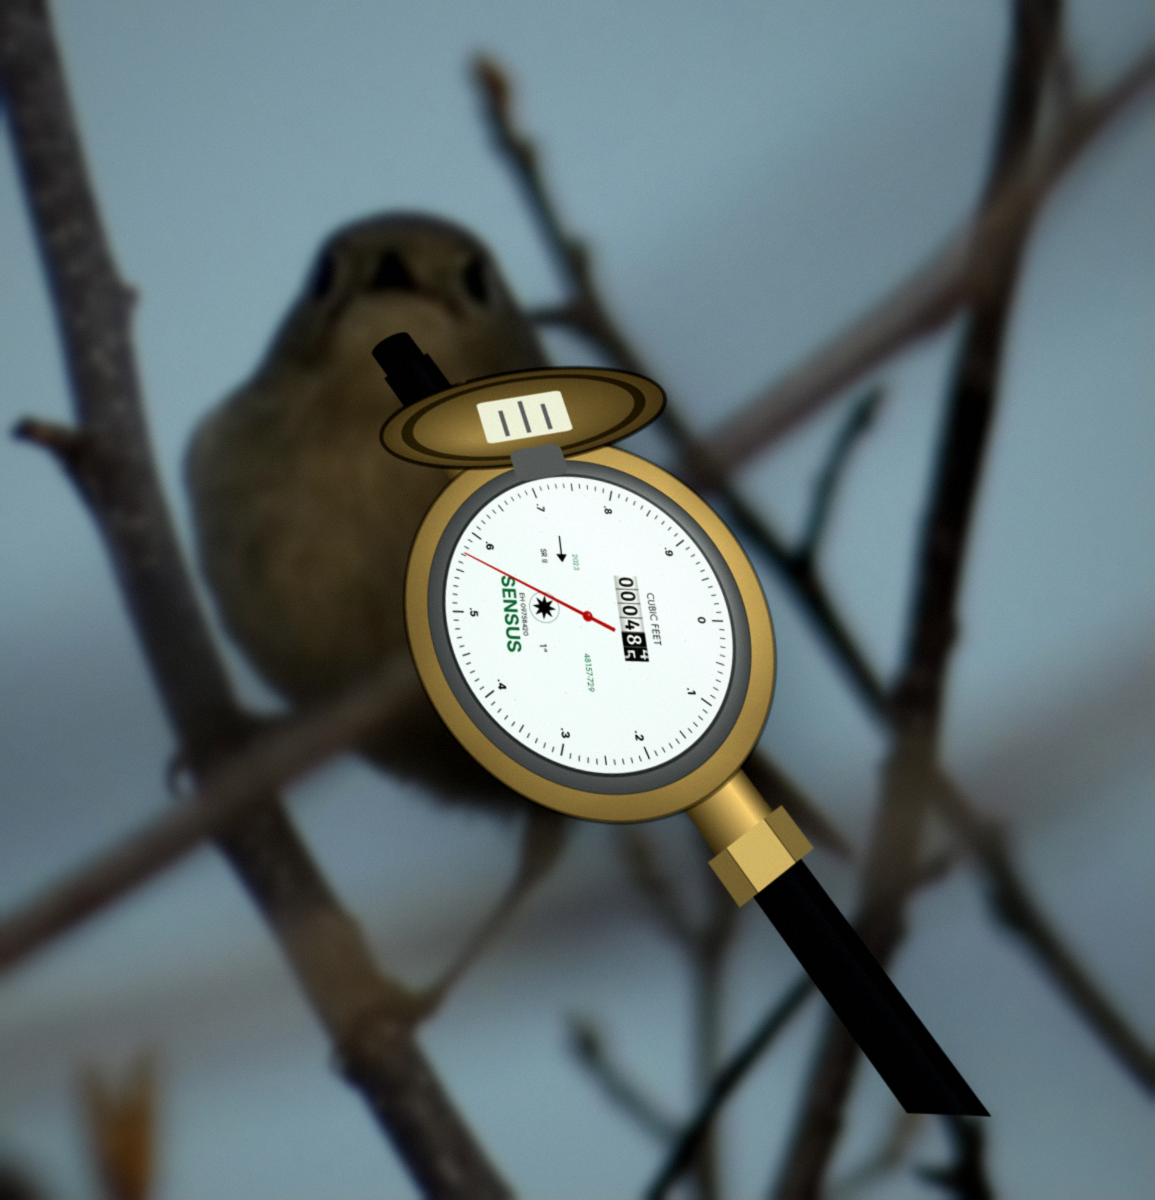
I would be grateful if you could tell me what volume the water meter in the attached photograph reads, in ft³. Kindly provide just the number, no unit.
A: 484.57
